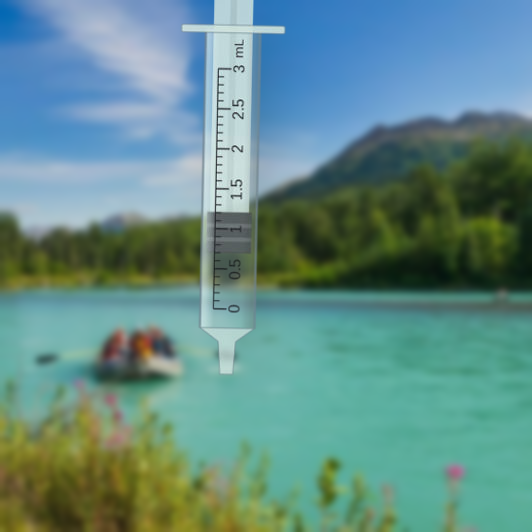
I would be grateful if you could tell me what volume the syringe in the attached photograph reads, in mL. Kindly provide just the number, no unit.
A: 0.7
